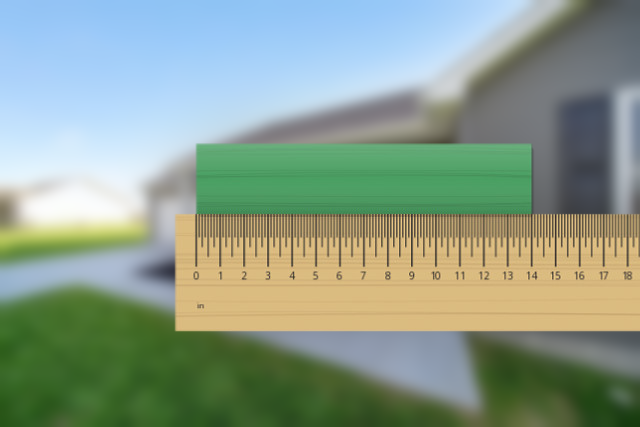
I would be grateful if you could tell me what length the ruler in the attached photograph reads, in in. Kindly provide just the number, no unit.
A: 14
